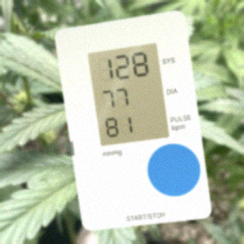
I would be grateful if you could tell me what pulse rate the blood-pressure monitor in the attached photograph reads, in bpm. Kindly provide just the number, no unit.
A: 81
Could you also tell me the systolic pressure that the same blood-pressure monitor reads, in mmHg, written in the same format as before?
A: 128
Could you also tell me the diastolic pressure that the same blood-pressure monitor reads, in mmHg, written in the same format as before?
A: 77
